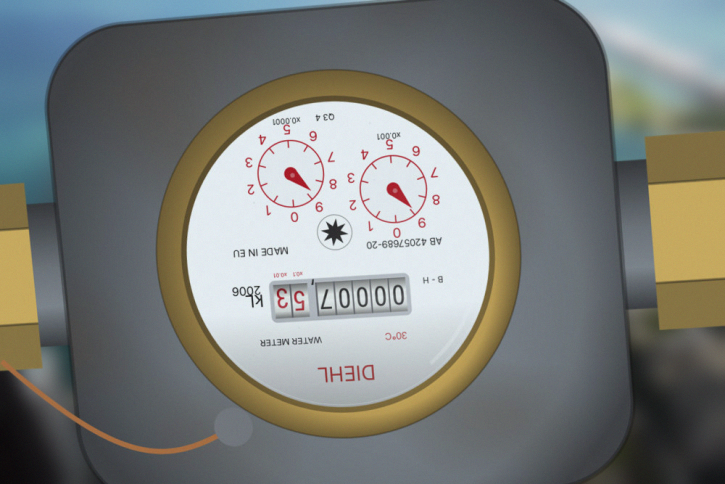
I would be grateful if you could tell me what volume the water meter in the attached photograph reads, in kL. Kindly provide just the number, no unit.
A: 7.5288
